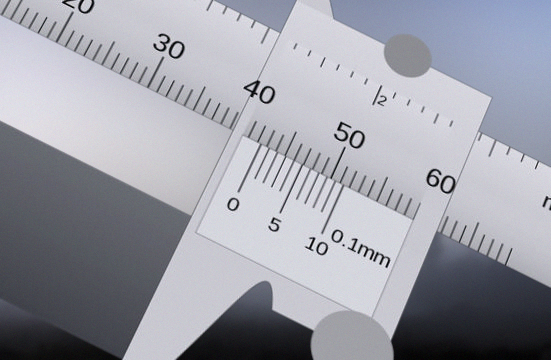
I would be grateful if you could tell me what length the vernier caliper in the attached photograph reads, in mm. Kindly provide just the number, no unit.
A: 42.4
